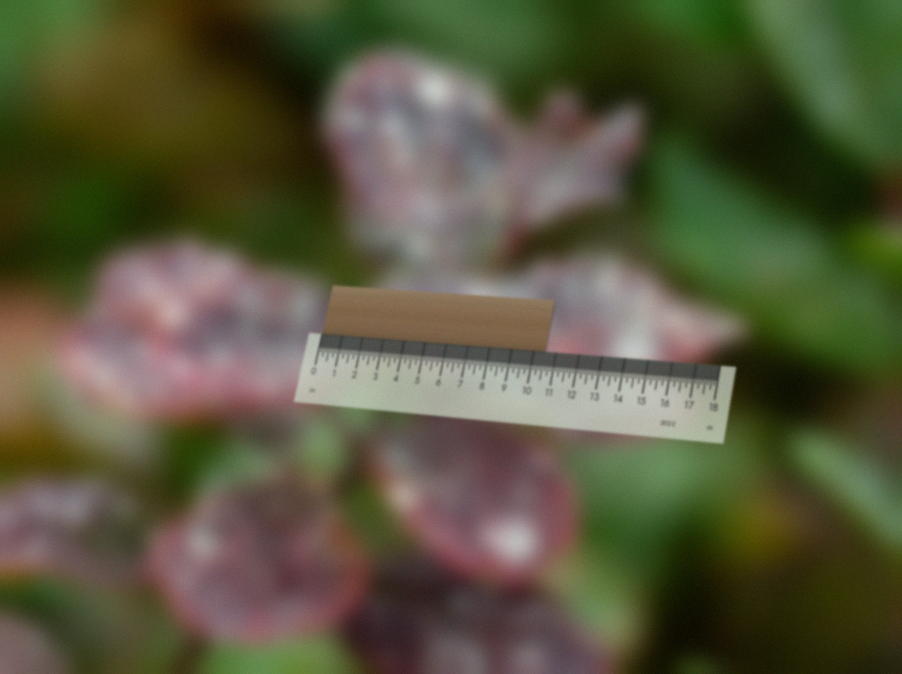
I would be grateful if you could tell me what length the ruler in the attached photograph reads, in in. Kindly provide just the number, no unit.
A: 10.5
